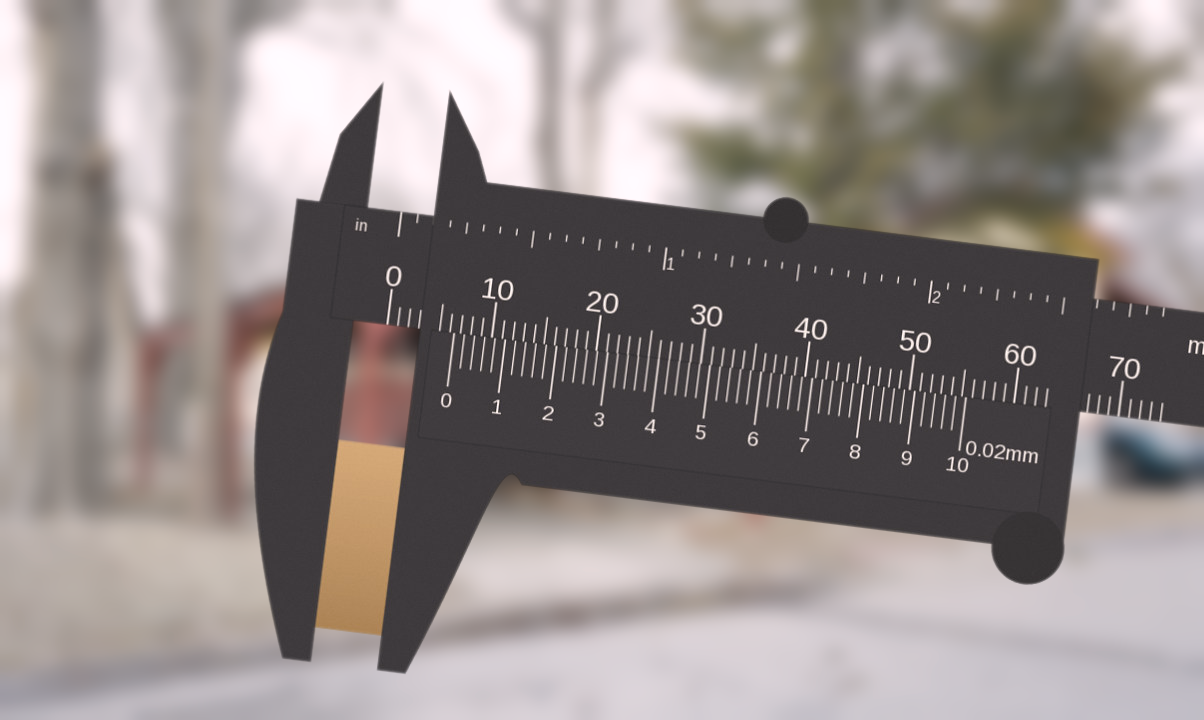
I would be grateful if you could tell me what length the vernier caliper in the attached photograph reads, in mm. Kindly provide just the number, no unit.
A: 6.4
